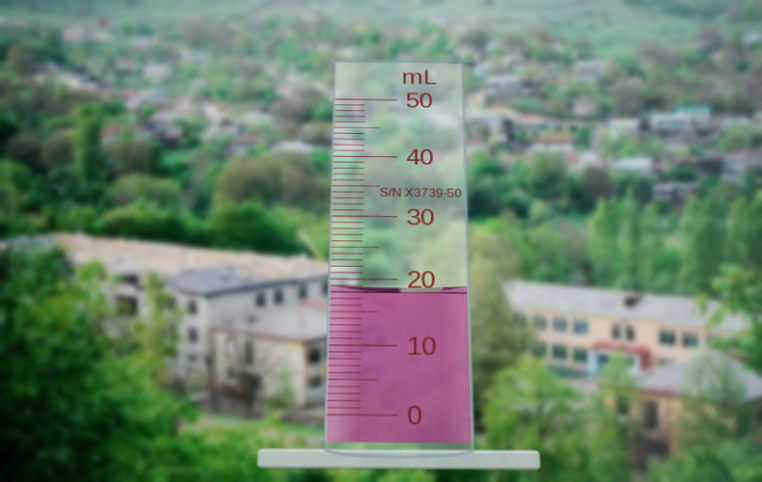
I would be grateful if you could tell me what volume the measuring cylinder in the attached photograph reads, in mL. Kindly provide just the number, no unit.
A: 18
